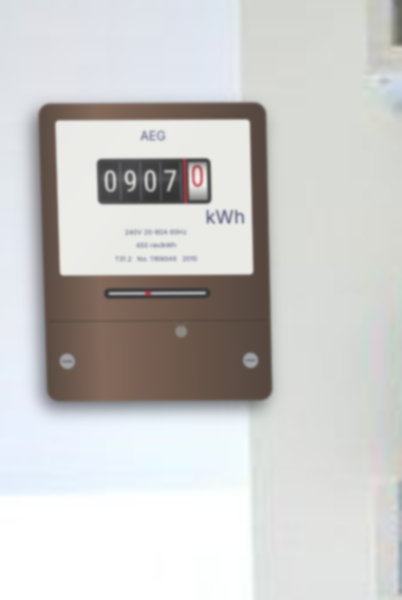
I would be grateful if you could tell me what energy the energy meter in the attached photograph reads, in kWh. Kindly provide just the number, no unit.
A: 907.0
